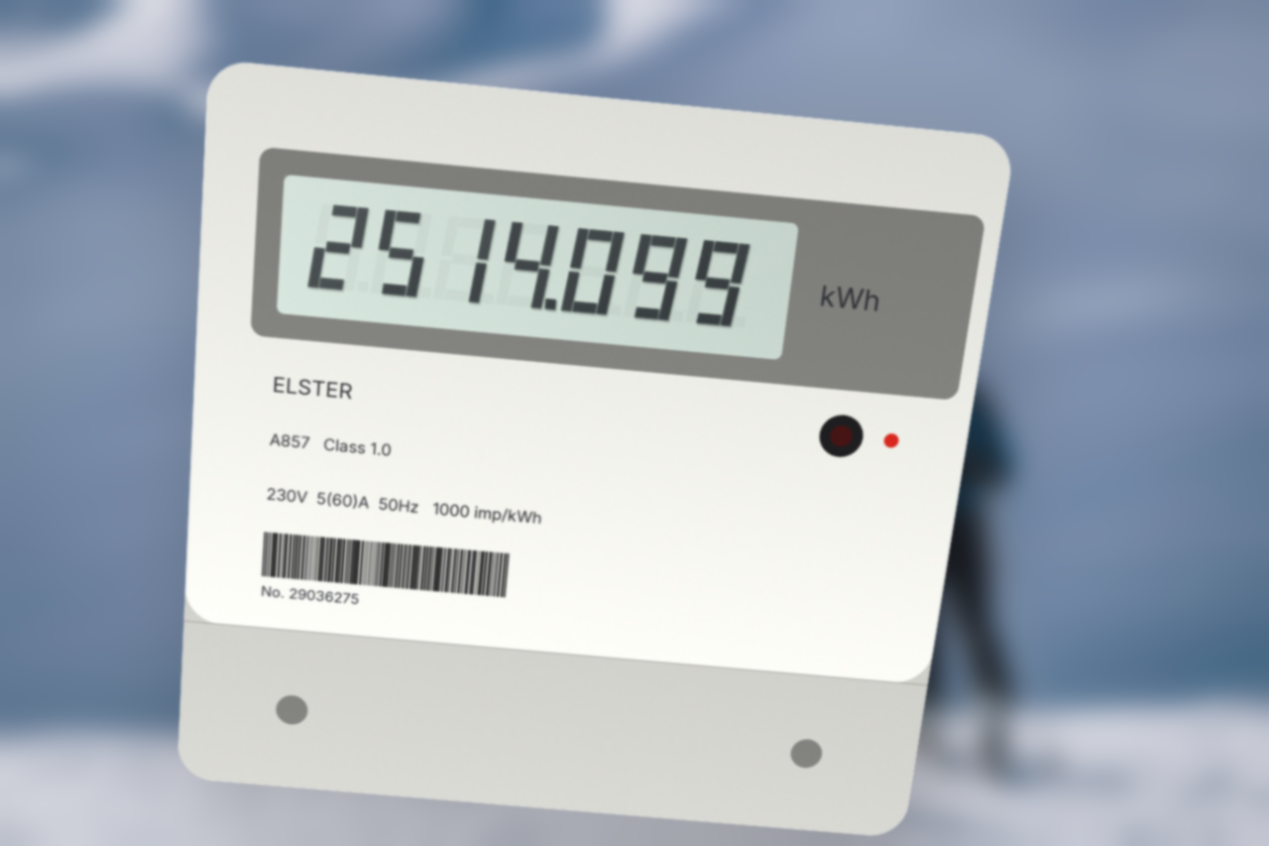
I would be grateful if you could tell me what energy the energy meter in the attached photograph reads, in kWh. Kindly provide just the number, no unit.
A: 2514.099
